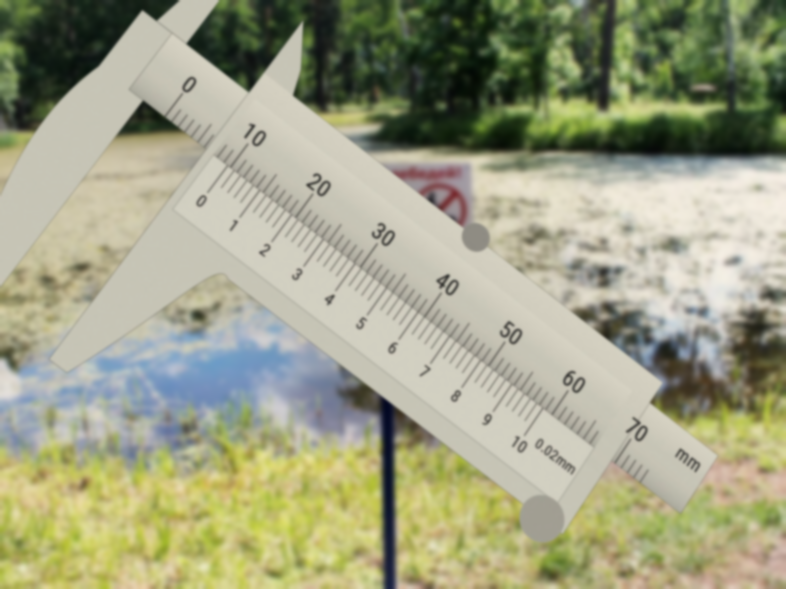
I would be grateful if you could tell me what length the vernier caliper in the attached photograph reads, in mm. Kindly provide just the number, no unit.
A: 9.6
